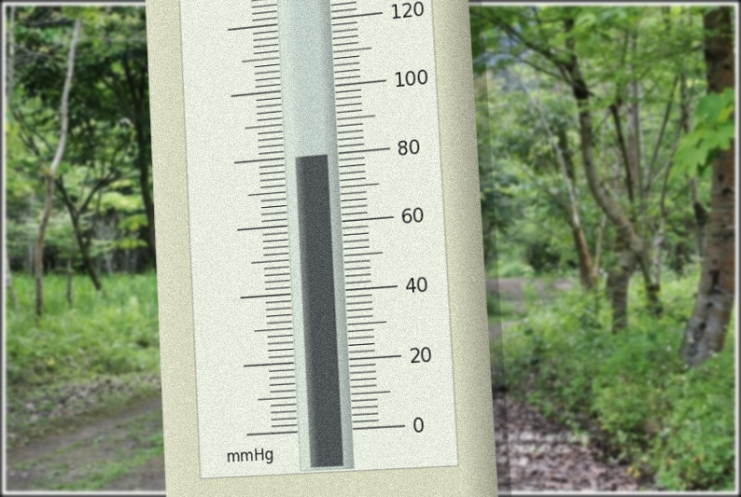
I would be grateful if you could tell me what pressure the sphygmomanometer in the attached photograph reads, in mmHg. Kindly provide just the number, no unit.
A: 80
